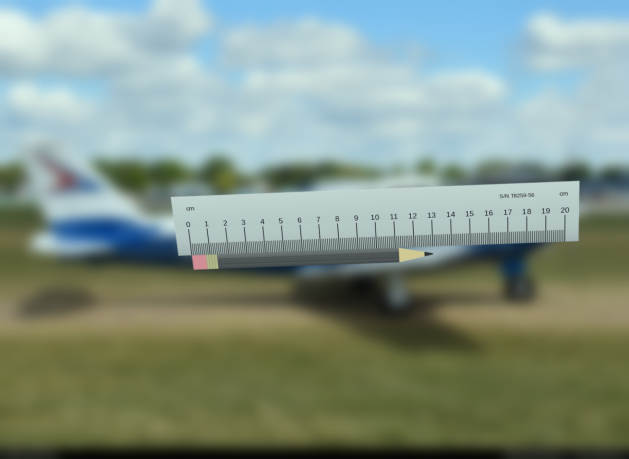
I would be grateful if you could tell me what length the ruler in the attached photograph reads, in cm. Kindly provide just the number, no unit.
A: 13
